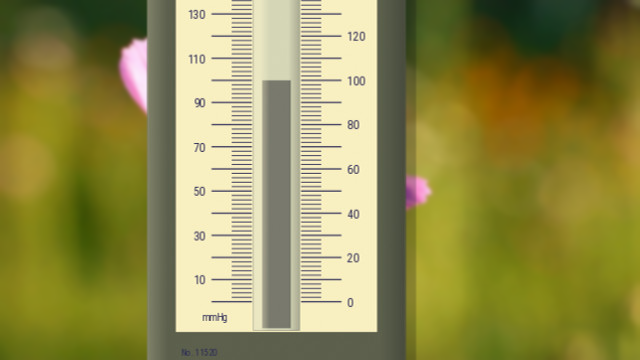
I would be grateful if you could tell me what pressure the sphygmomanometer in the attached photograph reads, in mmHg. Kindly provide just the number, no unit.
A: 100
